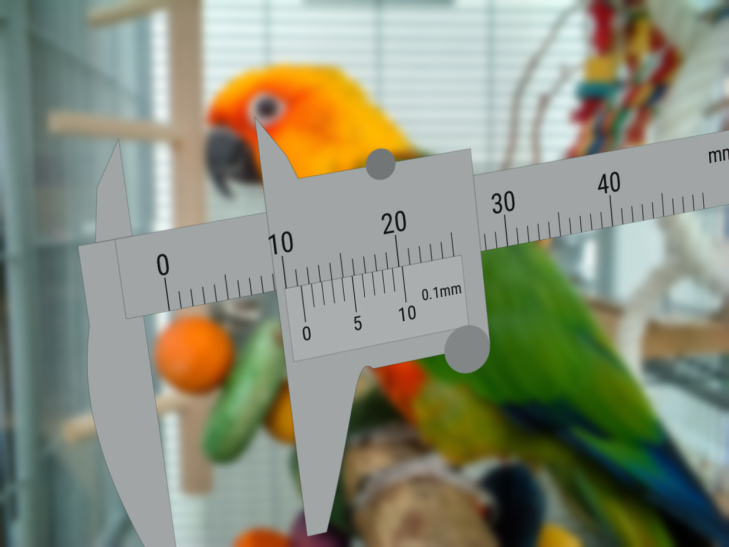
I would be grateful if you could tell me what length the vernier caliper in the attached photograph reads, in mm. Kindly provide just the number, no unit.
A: 11.3
